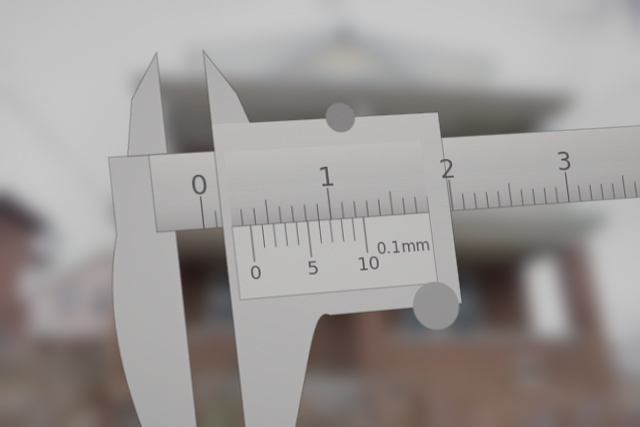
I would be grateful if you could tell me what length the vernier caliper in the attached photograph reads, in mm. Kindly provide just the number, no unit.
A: 3.6
